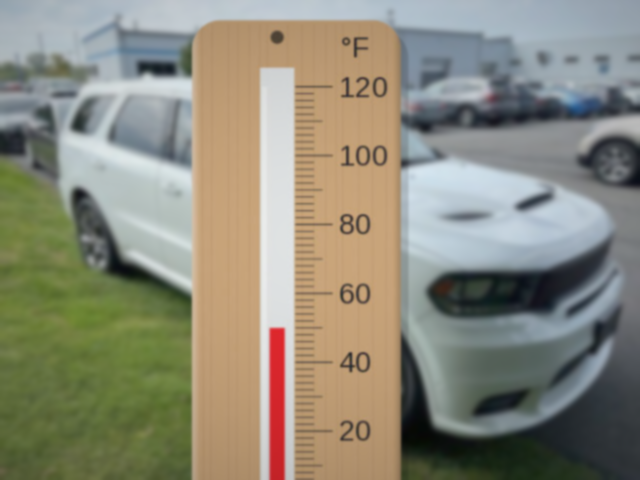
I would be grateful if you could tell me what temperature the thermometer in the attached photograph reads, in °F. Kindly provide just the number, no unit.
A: 50
